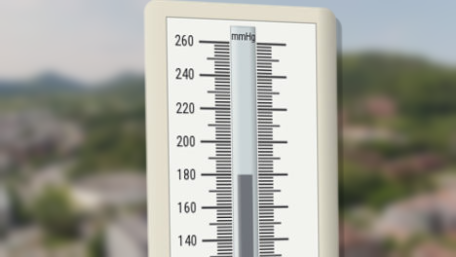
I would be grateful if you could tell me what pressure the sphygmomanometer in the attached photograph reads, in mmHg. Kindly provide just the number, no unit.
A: 180
